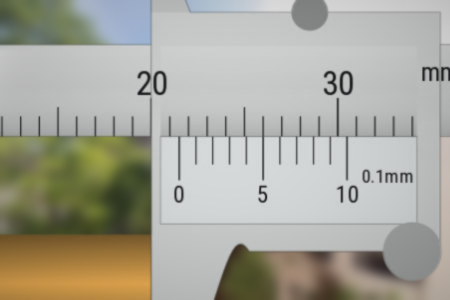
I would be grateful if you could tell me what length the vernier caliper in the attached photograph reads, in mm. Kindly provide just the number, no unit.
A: 21.5
